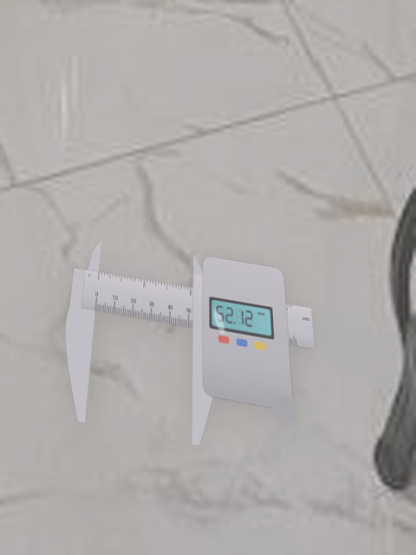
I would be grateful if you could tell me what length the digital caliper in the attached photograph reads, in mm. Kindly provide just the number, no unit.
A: 52.12
